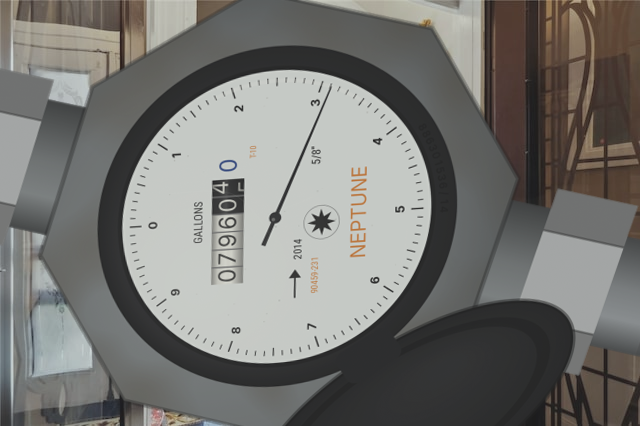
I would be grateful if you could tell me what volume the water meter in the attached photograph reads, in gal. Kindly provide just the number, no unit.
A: 796043.1
